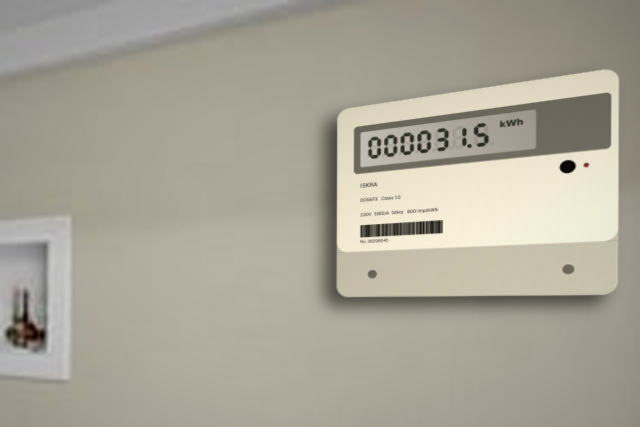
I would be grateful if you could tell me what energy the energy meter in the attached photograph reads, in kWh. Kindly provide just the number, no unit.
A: 31.5
